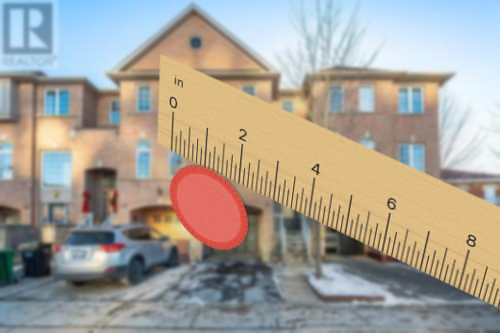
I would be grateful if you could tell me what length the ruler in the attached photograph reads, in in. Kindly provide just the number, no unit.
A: 2.375
